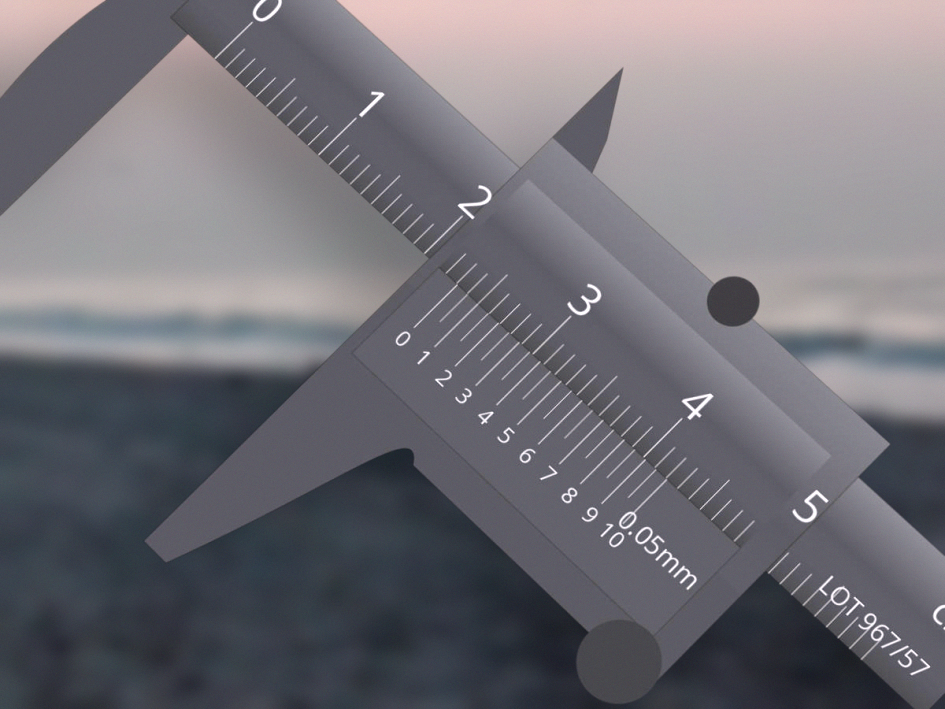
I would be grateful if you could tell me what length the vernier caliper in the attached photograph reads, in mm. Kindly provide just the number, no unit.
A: 23.1
